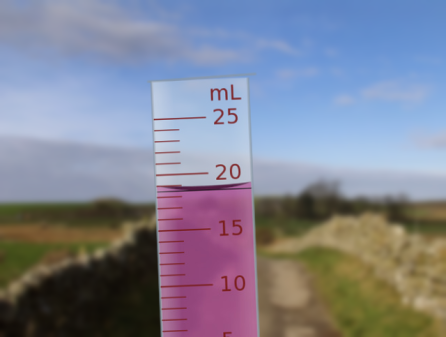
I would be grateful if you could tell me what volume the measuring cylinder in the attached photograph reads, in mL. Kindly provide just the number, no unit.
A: 18.5
